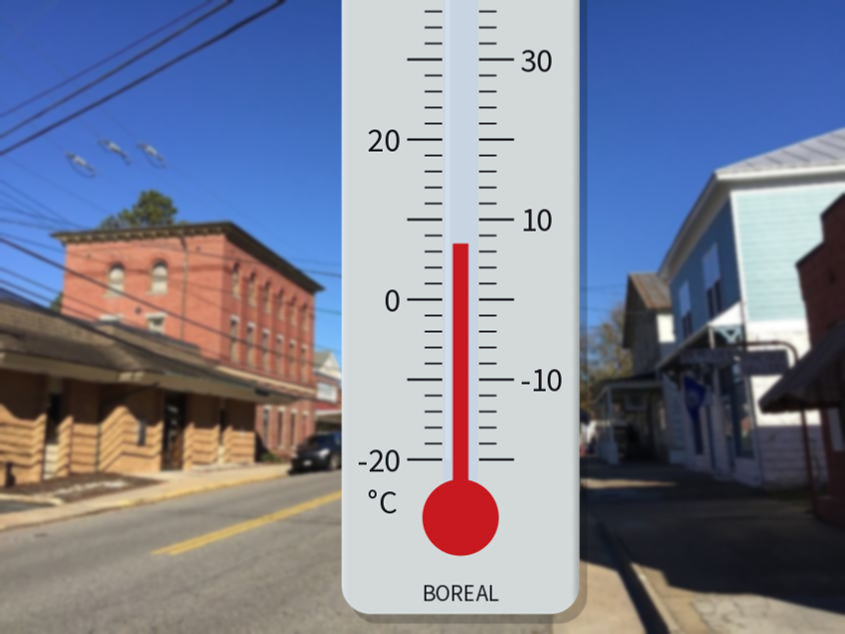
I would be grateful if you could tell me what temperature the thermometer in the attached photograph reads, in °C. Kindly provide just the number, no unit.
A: 7
